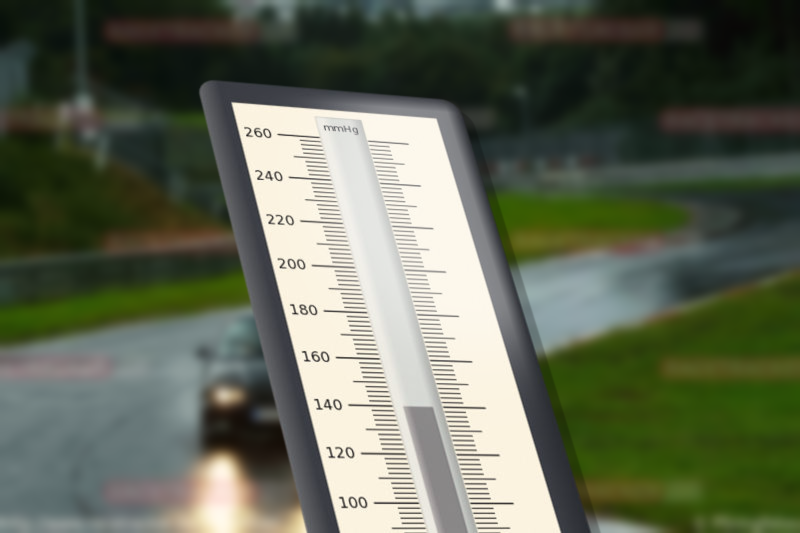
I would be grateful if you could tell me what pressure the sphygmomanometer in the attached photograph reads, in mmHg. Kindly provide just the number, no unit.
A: 140
